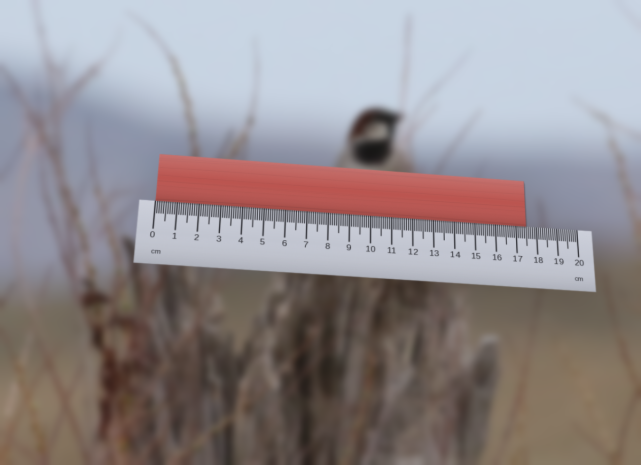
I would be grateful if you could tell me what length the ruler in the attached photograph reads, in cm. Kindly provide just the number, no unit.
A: 17.5
